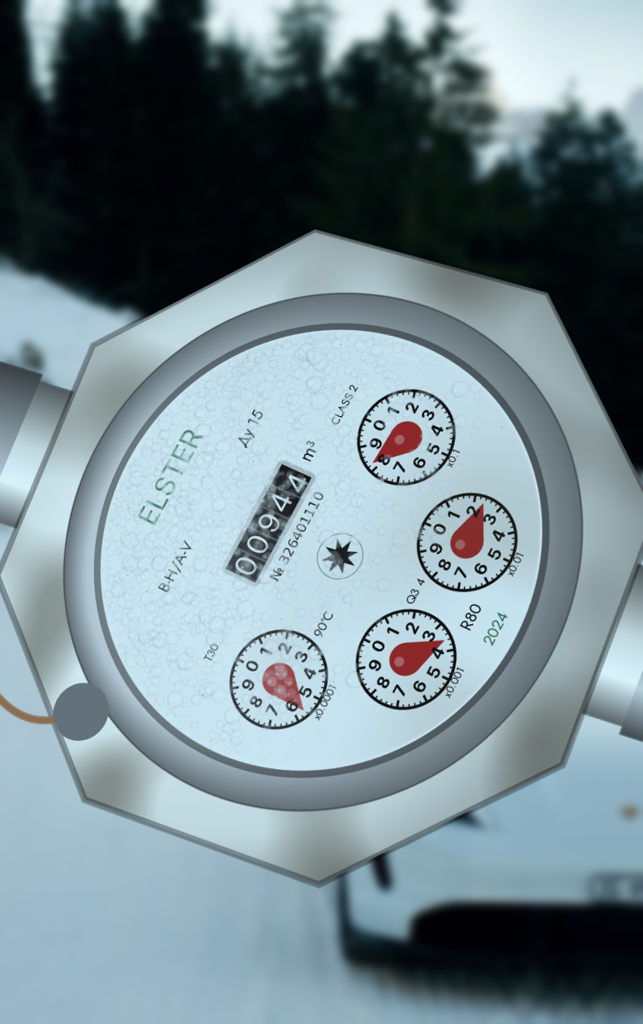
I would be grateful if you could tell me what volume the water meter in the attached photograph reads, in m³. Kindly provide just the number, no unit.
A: 943.8235
